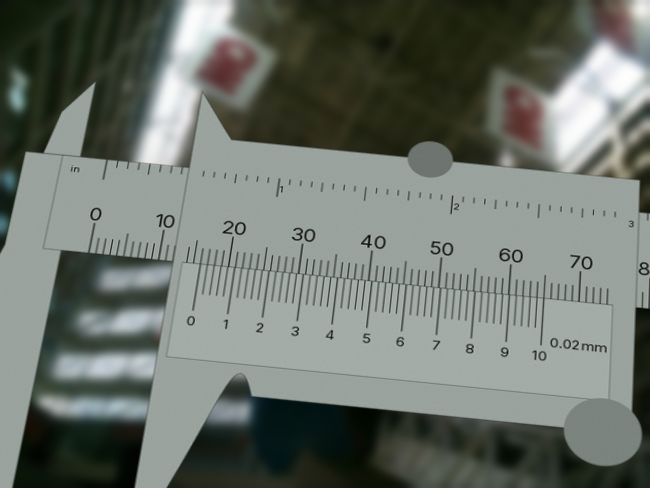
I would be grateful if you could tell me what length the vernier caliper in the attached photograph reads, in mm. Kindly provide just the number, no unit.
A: 16.0
